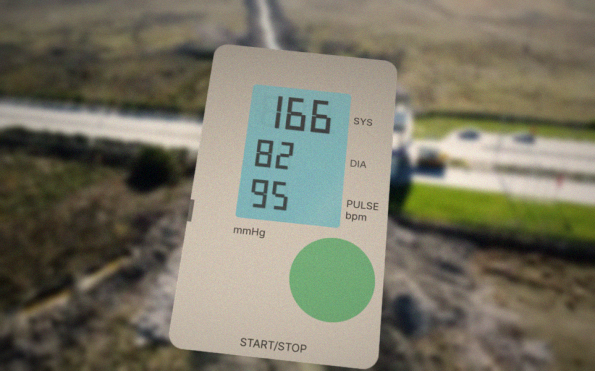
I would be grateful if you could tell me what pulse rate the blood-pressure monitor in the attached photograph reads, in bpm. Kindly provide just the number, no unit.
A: 95
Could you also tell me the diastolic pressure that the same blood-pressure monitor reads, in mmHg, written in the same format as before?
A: 82
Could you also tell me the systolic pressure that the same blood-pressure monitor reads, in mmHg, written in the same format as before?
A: 166
